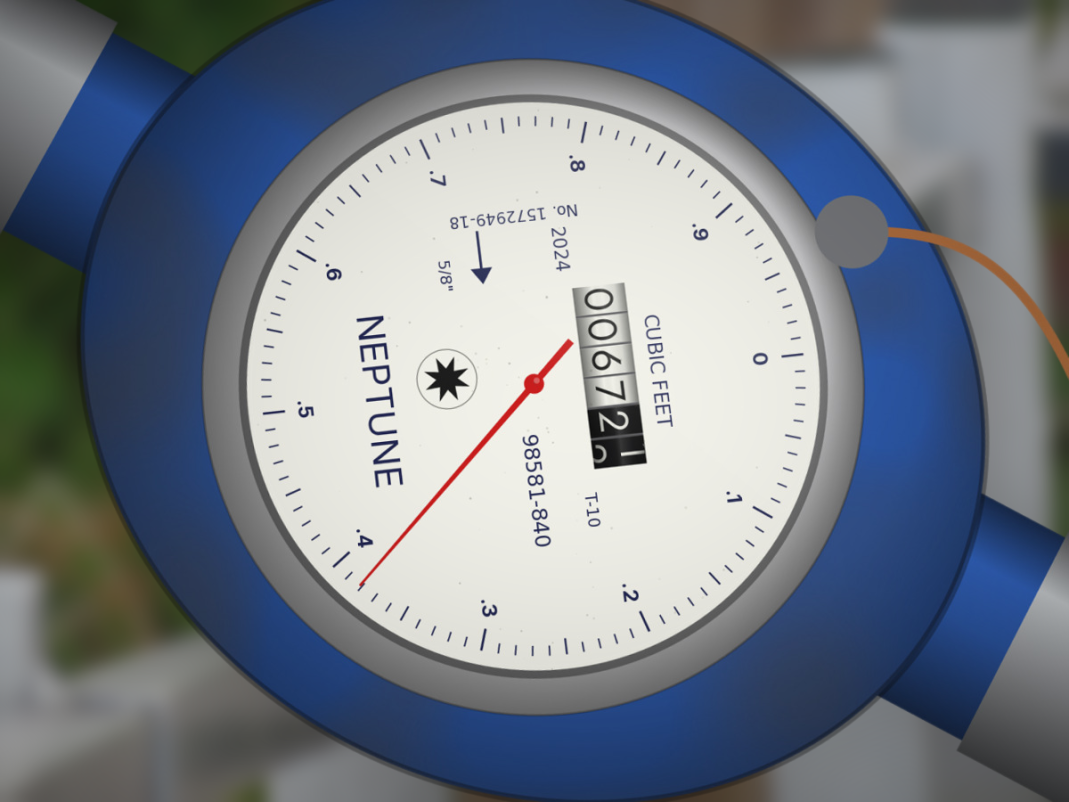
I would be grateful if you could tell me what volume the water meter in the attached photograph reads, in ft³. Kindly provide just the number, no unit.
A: 6721.38
